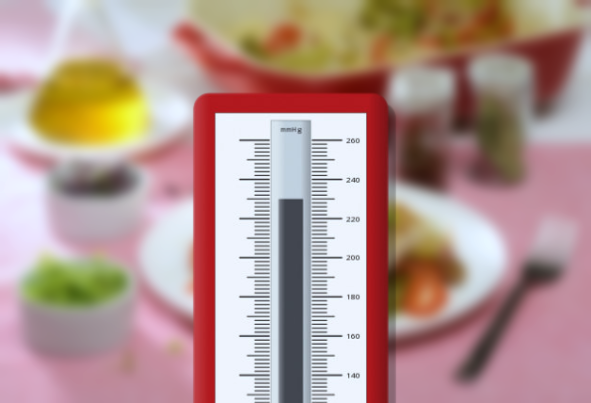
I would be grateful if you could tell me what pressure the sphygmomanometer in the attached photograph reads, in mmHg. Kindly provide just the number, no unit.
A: 230
